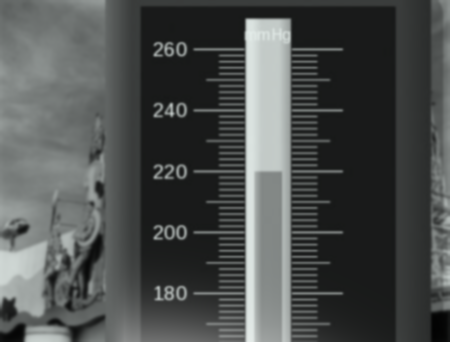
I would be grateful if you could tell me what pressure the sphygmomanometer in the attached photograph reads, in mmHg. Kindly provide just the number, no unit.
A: 220
